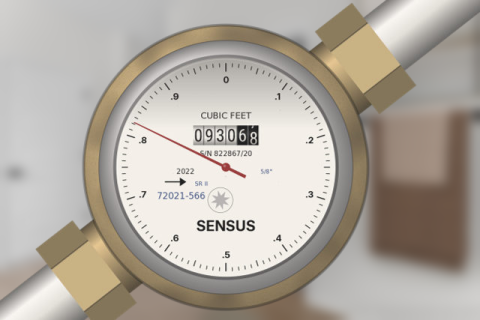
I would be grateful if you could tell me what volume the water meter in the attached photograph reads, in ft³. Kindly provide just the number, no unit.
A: 93067.82
